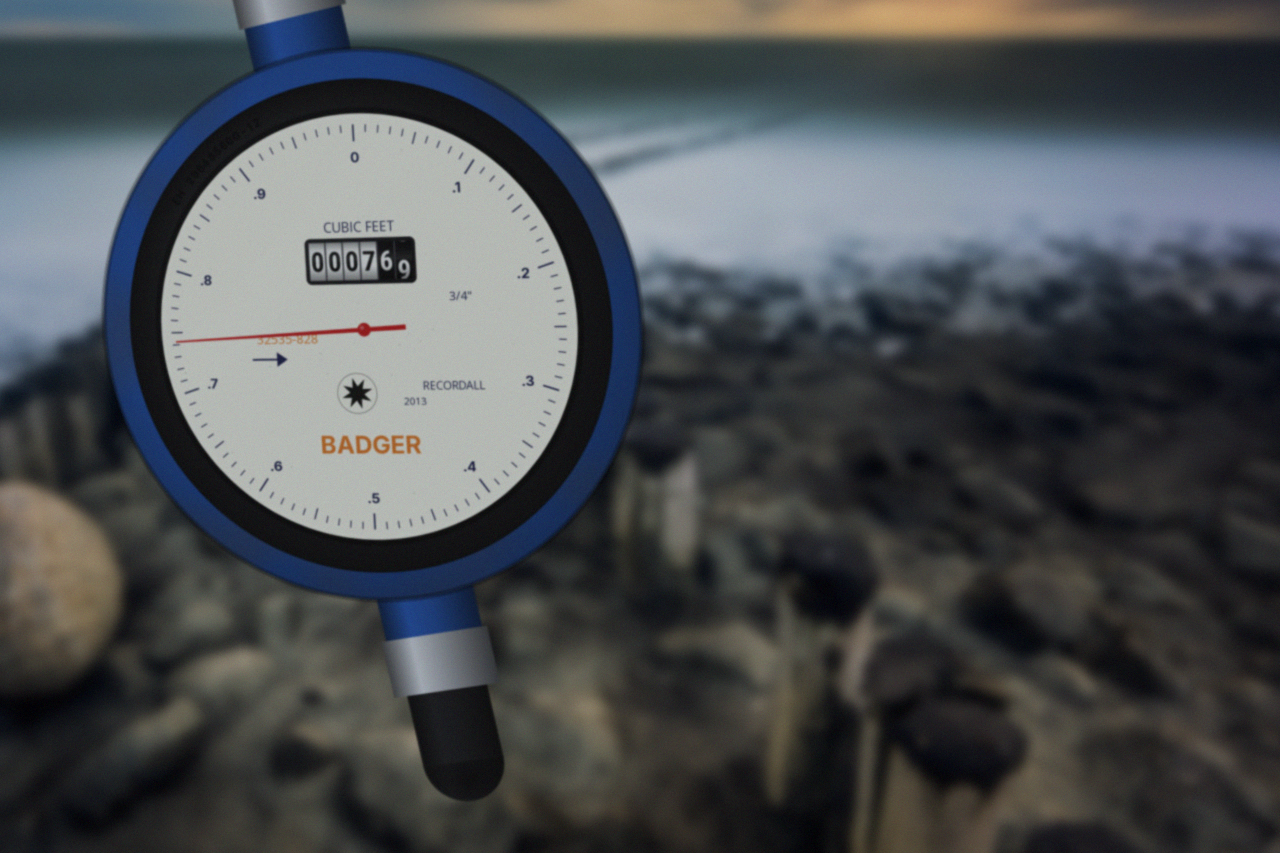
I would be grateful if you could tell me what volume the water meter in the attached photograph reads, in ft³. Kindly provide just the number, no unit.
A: 768.74
